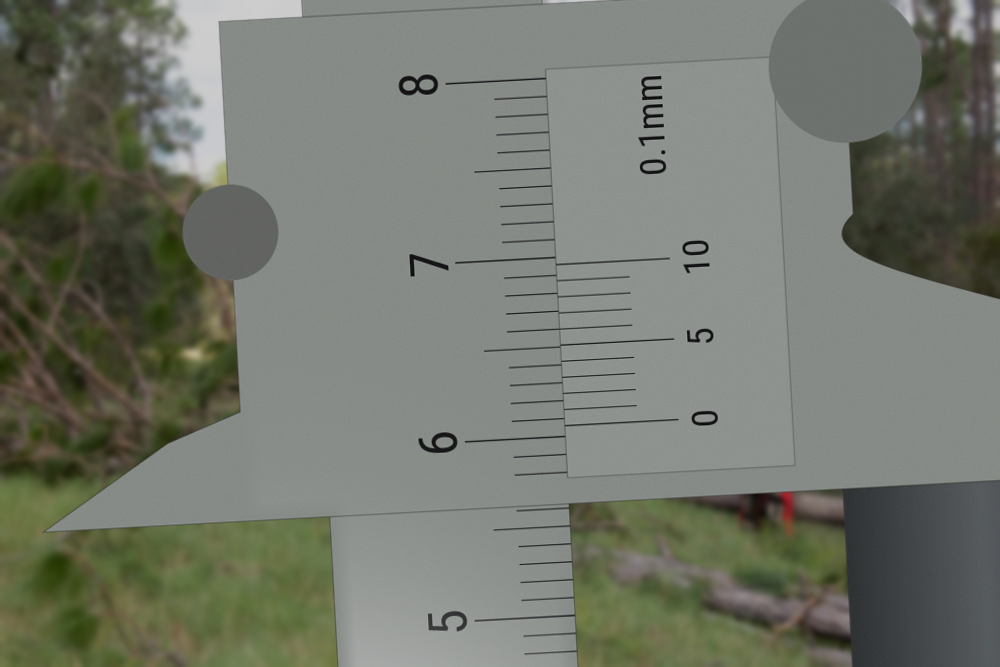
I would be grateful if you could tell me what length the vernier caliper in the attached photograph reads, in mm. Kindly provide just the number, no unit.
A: 60.6
